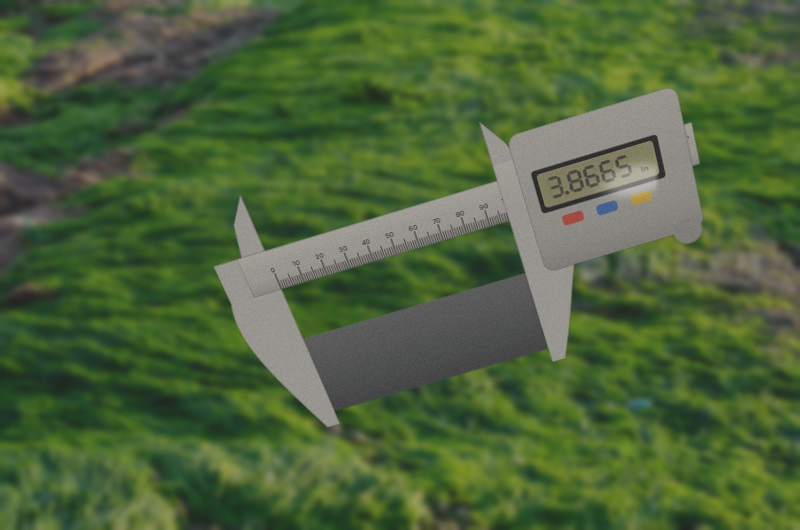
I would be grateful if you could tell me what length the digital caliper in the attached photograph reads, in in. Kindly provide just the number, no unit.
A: 3.8665
